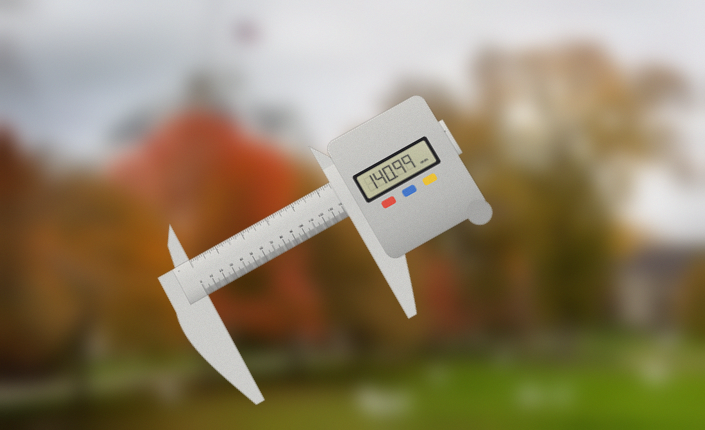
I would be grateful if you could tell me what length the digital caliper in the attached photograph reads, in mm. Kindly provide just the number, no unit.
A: 140.99
